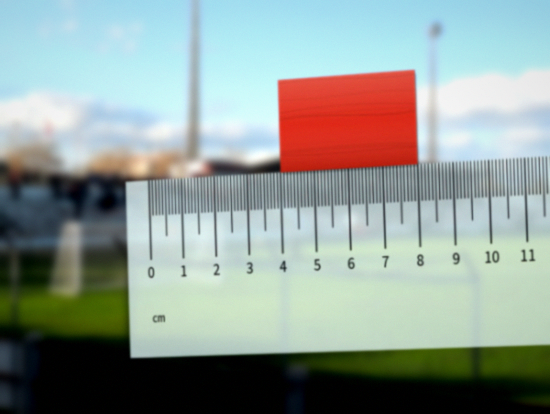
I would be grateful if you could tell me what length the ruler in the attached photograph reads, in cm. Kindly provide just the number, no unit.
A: 4
